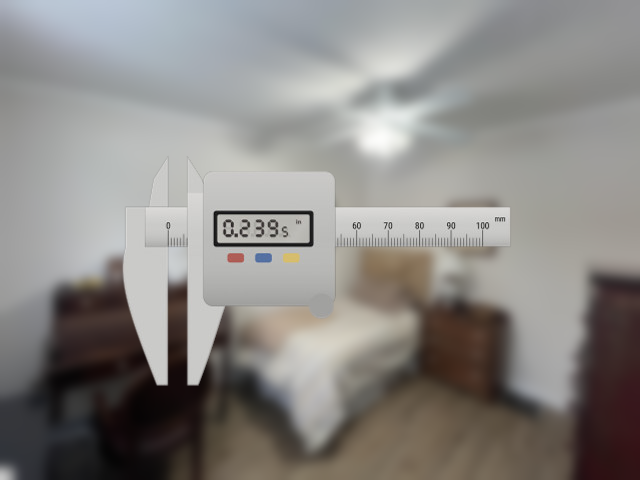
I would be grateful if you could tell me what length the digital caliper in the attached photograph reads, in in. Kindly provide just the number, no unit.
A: 0.2395
